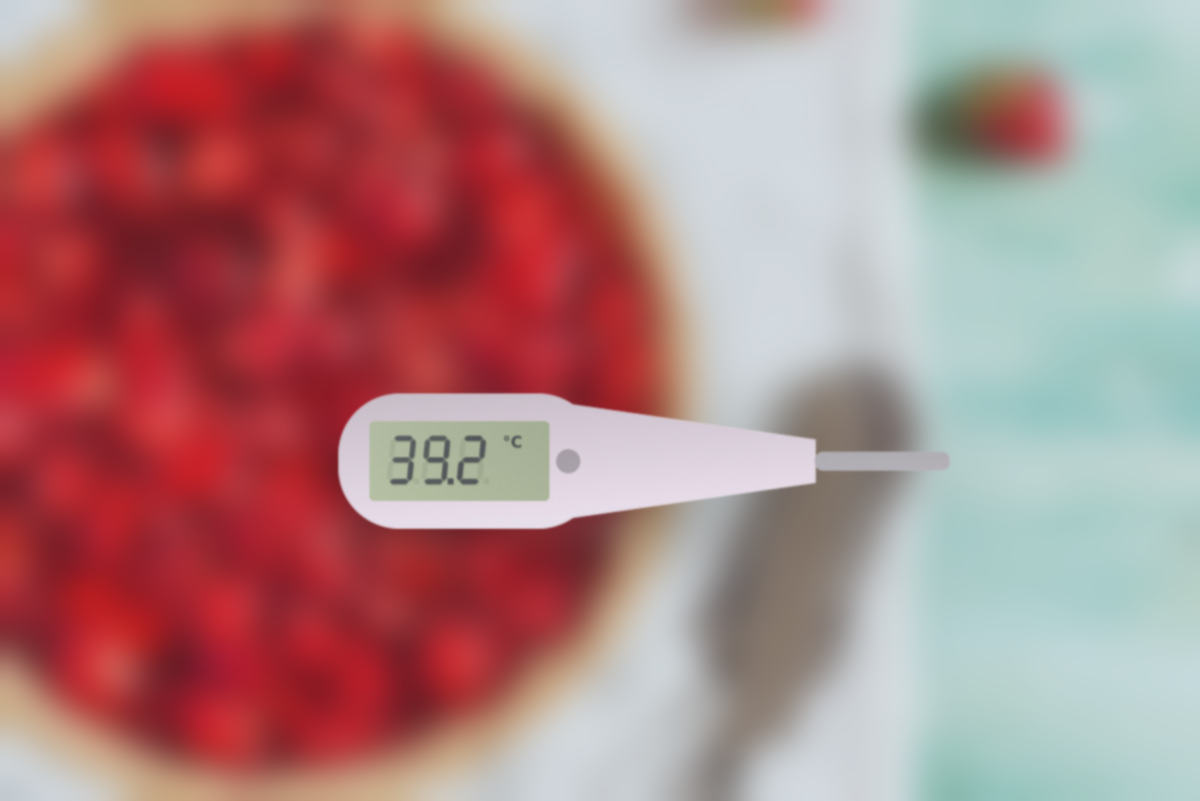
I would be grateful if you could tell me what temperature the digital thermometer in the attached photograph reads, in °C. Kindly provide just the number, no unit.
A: 39.2
